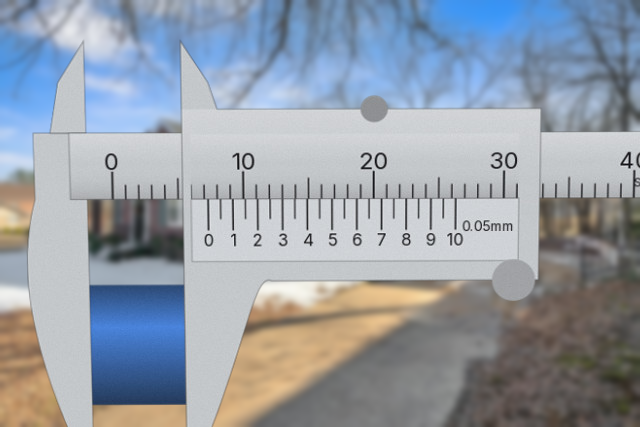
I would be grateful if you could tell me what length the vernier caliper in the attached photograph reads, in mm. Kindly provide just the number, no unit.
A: 7.3
